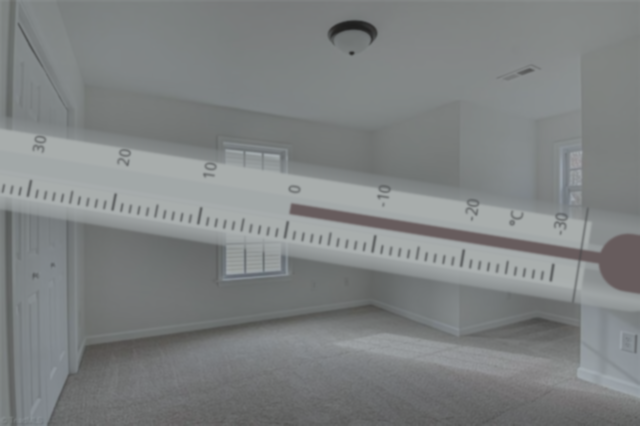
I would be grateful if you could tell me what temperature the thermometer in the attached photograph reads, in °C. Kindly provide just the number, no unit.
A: 0
